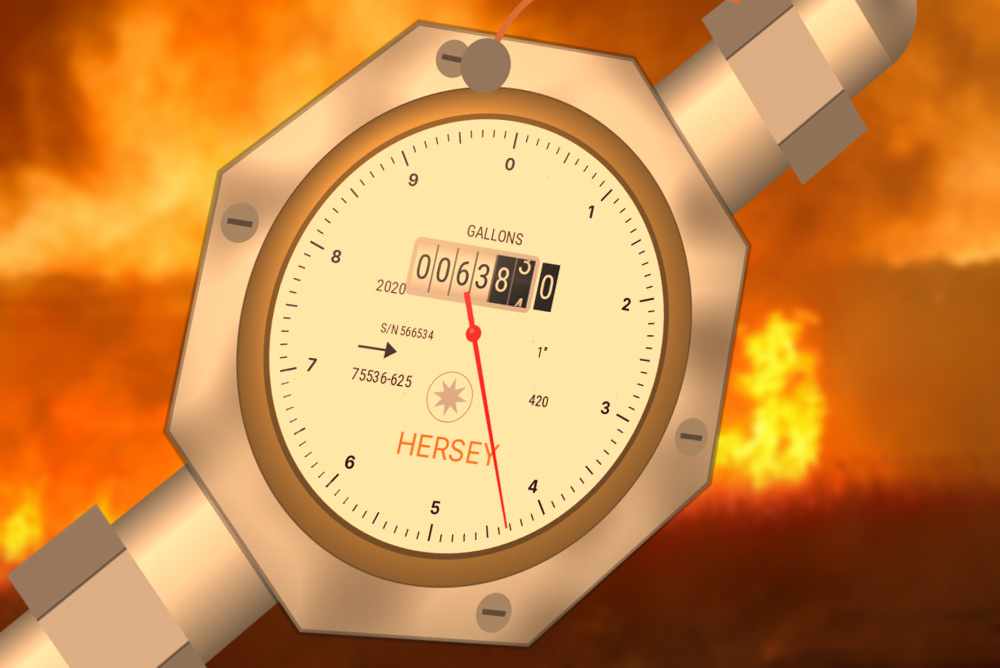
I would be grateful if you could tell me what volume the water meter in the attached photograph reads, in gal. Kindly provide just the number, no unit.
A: 63834.3
